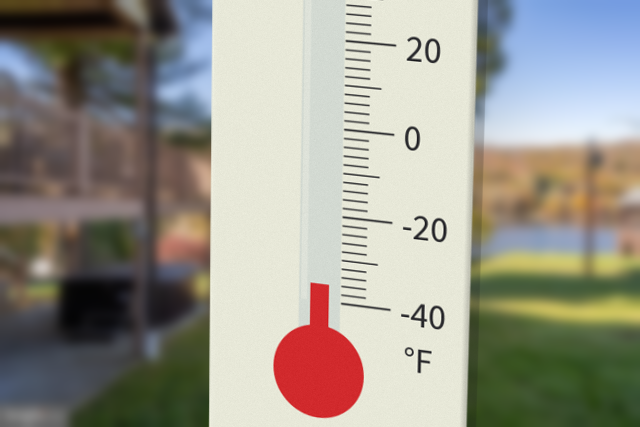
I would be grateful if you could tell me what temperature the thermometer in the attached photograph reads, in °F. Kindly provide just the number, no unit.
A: -36
